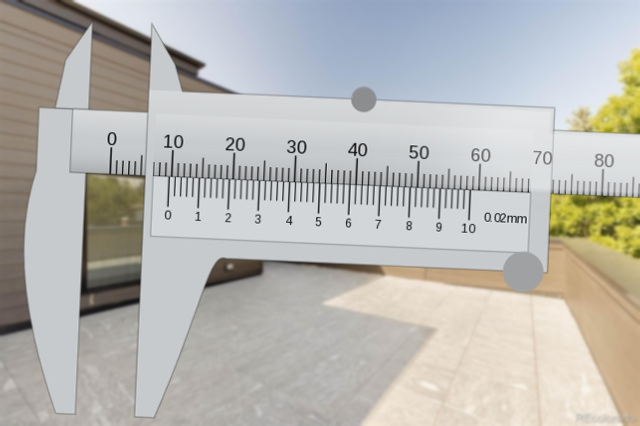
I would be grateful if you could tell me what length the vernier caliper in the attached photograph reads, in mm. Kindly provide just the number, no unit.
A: 9.6
